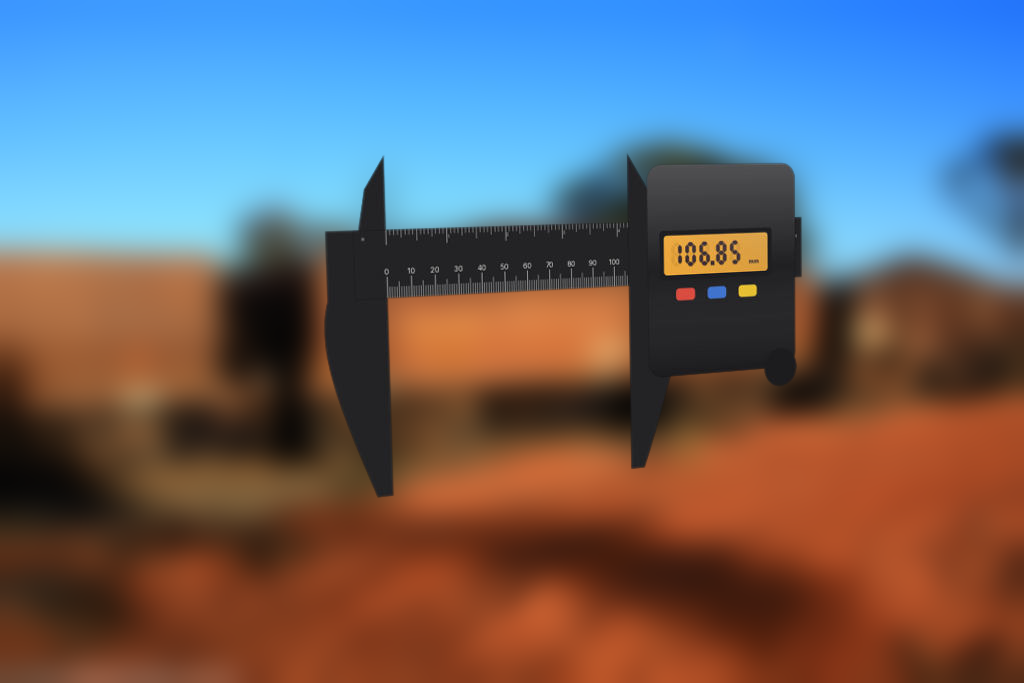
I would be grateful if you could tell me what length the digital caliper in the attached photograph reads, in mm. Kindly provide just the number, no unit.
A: 106.85
